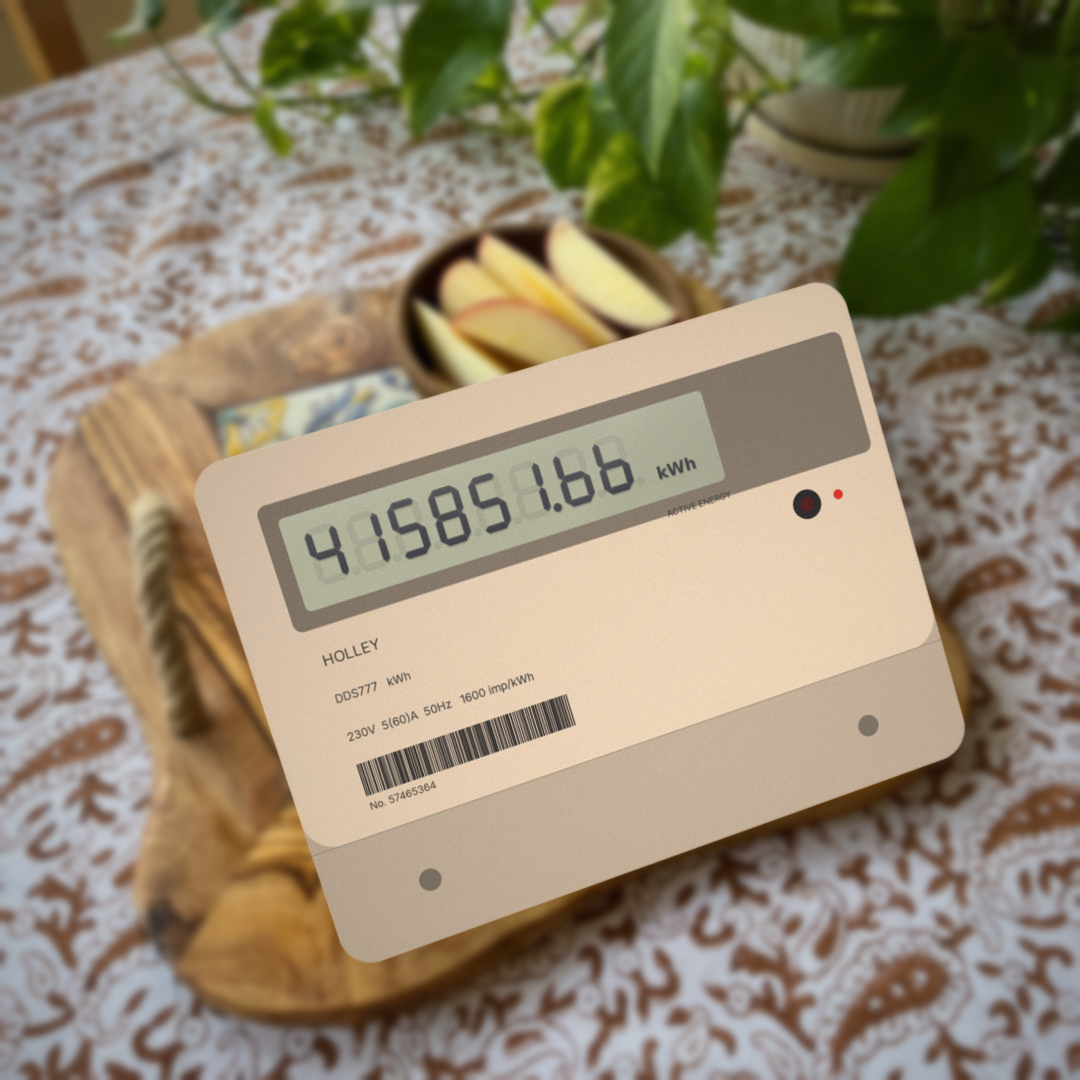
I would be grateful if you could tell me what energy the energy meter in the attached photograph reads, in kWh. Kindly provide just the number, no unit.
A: 415851.66
